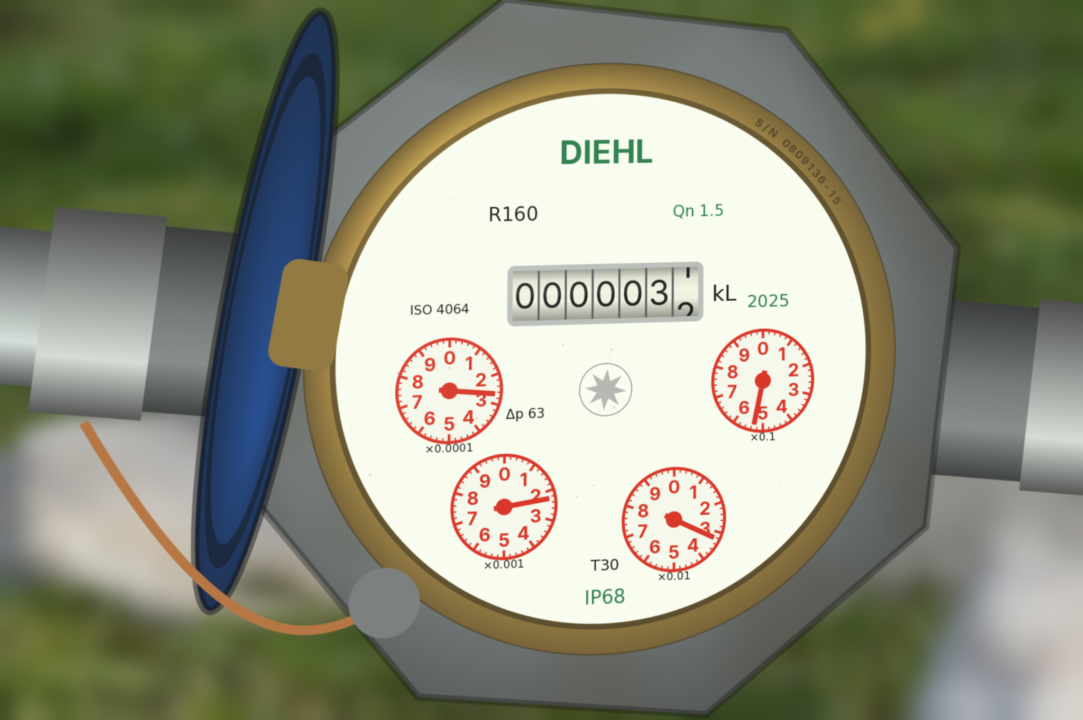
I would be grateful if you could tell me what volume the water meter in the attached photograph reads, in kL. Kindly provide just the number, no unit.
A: 31.5322
